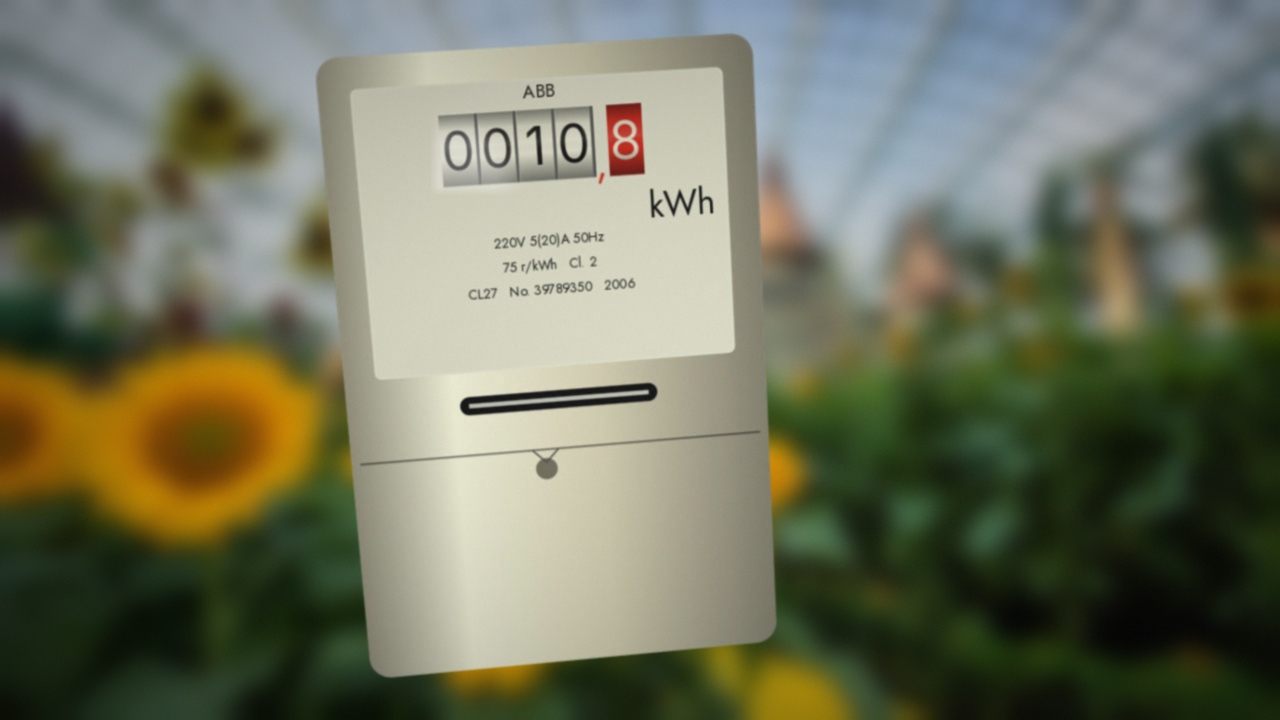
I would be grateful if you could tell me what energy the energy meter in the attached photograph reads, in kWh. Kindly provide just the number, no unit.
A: 10.8
